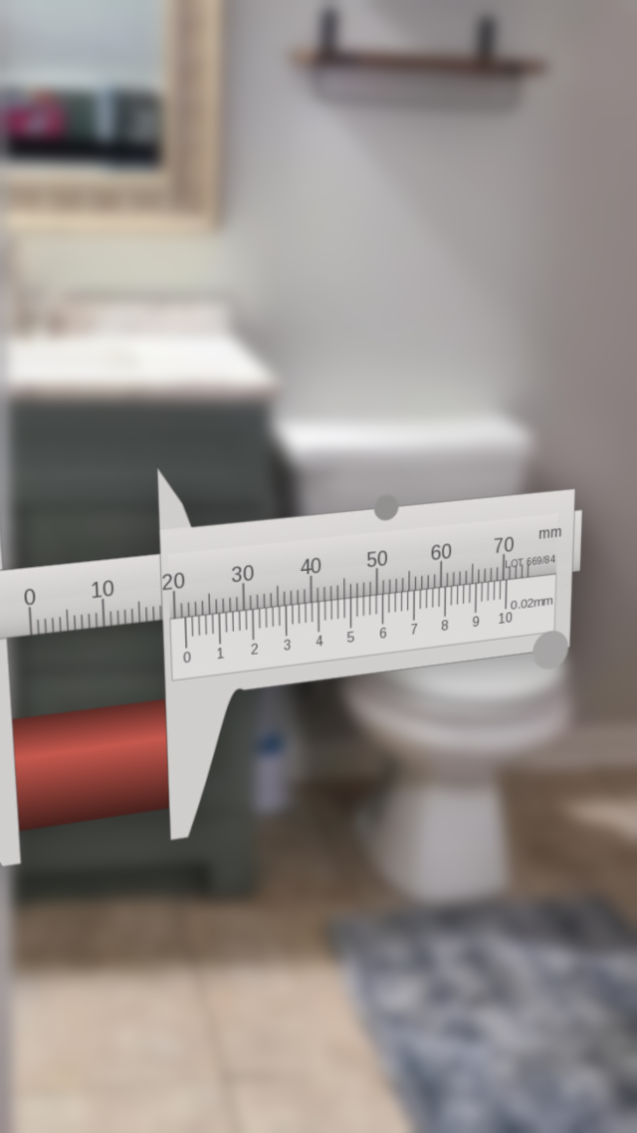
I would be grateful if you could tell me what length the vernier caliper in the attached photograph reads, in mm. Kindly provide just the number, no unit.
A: 21.5
